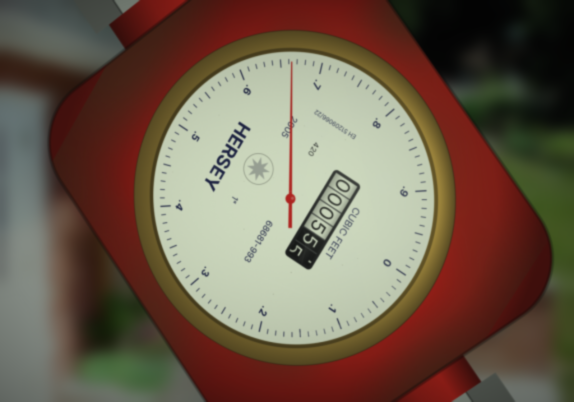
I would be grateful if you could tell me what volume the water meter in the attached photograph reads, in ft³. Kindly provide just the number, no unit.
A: 554.66
